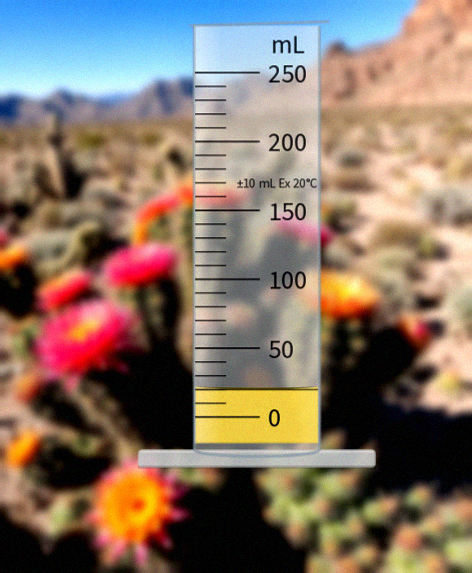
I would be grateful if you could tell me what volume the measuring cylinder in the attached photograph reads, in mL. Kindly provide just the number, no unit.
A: 20
